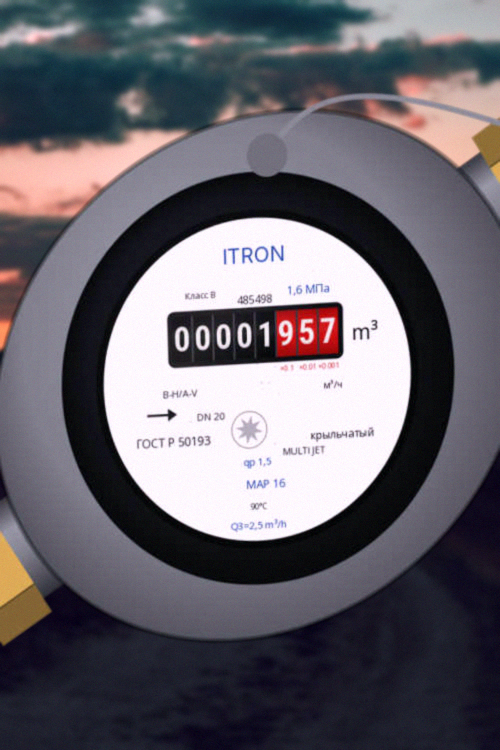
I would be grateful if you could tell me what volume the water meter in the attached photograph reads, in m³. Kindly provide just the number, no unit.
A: 1.957
